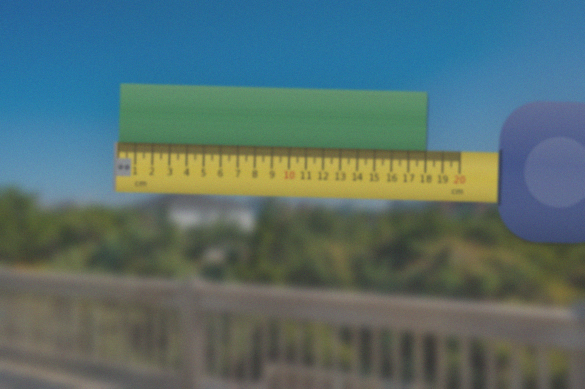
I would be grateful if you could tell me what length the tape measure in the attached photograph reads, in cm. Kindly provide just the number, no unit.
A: 18
